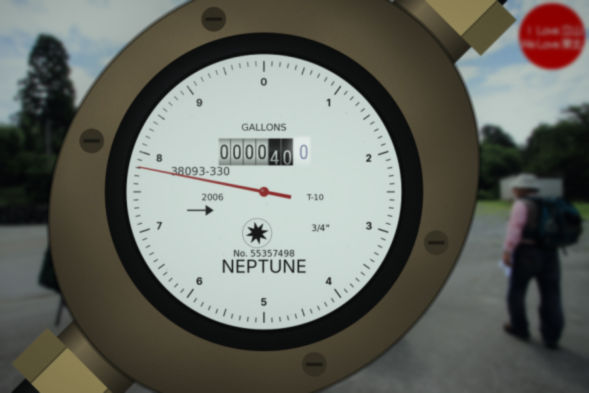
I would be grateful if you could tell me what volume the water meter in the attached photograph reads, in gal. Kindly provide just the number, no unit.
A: 397.8
